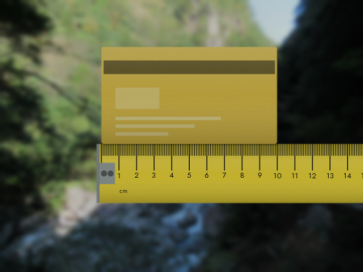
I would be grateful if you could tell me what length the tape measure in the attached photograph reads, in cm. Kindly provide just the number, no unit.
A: 10
